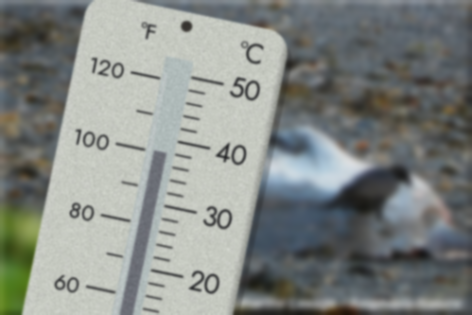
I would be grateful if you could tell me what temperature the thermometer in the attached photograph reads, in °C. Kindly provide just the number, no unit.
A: 38
